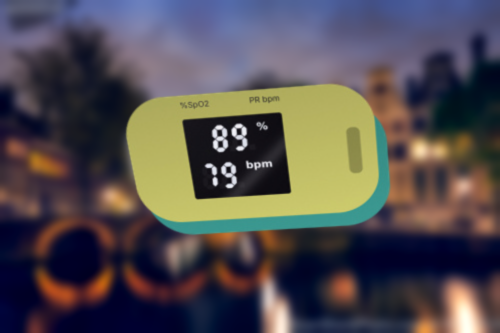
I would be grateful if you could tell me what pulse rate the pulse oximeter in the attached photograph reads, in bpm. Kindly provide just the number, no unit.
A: 79
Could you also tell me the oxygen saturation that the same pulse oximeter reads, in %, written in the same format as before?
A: 89
